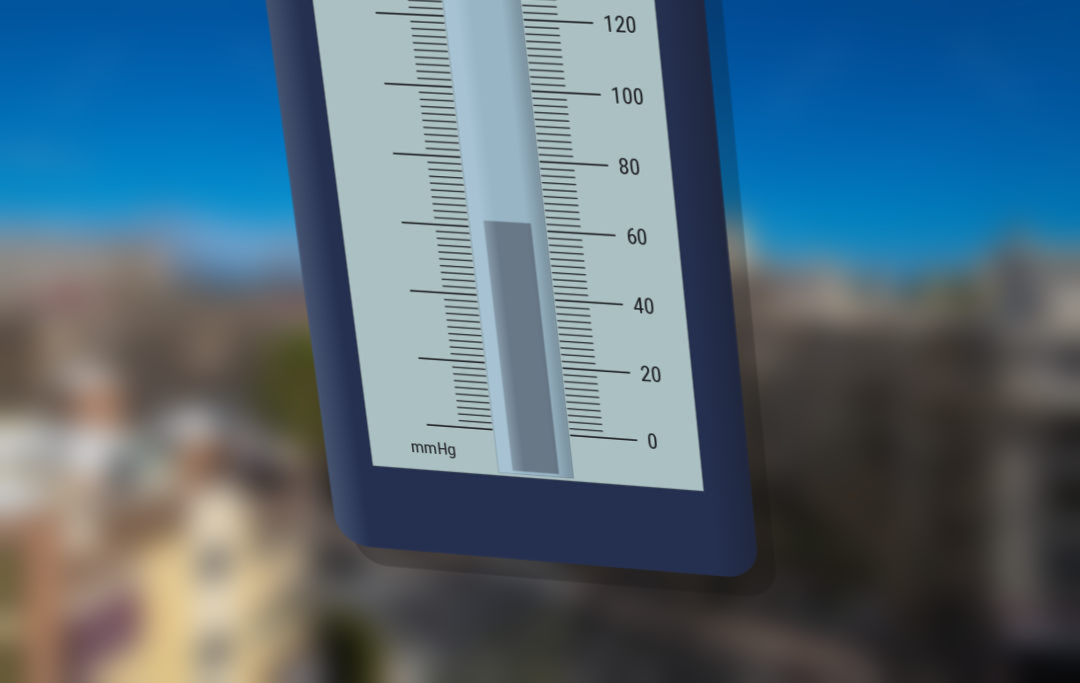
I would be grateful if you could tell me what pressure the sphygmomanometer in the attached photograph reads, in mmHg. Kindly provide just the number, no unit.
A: 62
